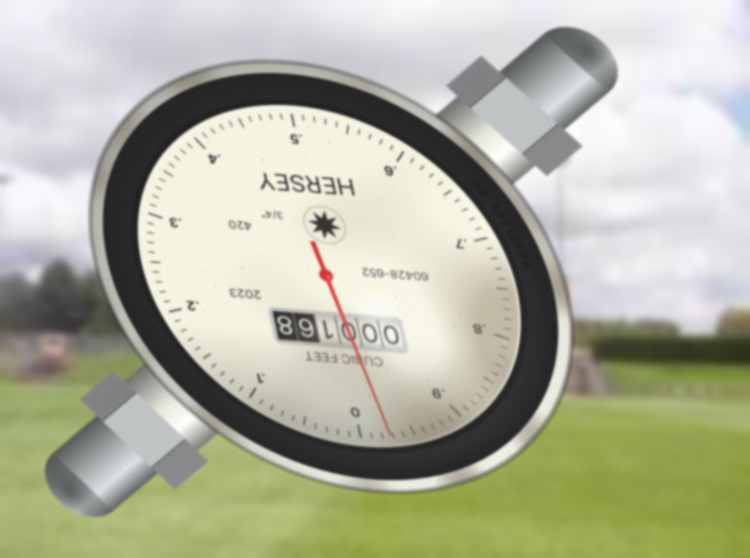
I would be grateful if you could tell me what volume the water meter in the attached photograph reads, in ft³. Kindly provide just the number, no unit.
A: 167.97
